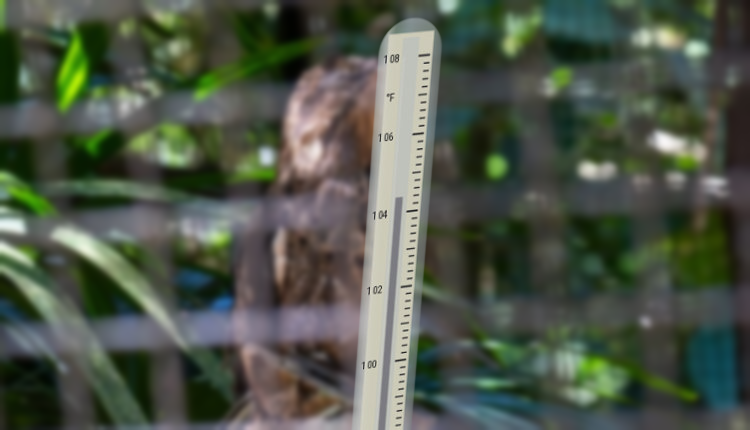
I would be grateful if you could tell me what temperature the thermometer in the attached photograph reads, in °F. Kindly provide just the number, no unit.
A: 104.4
